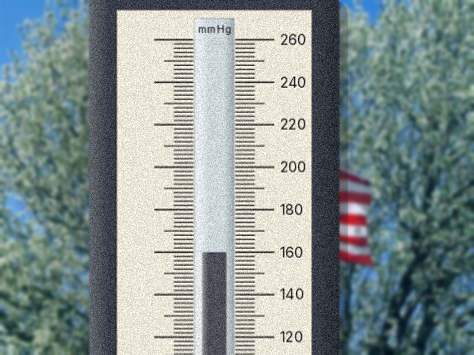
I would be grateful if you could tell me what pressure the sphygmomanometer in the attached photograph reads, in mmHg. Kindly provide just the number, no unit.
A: 160
